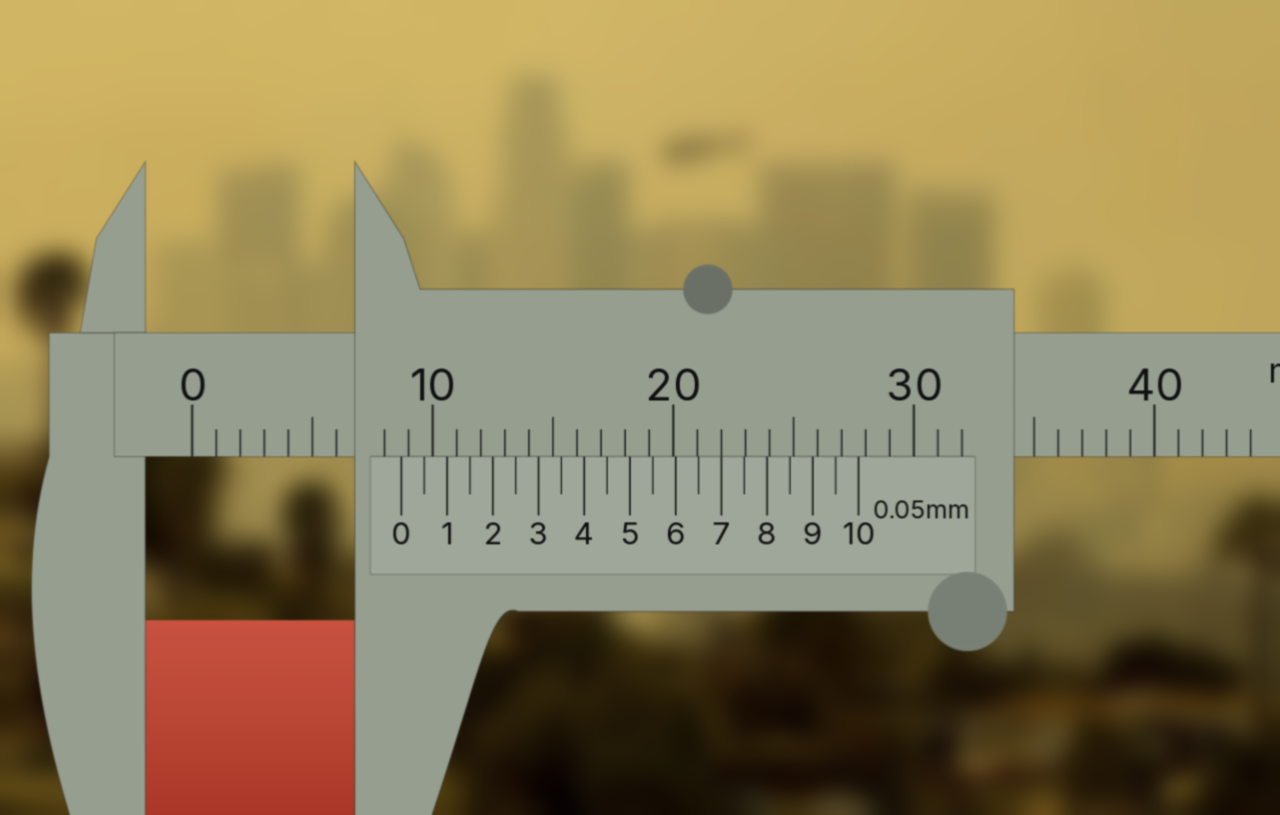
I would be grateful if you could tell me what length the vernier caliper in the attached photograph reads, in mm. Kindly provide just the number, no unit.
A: 8.7
